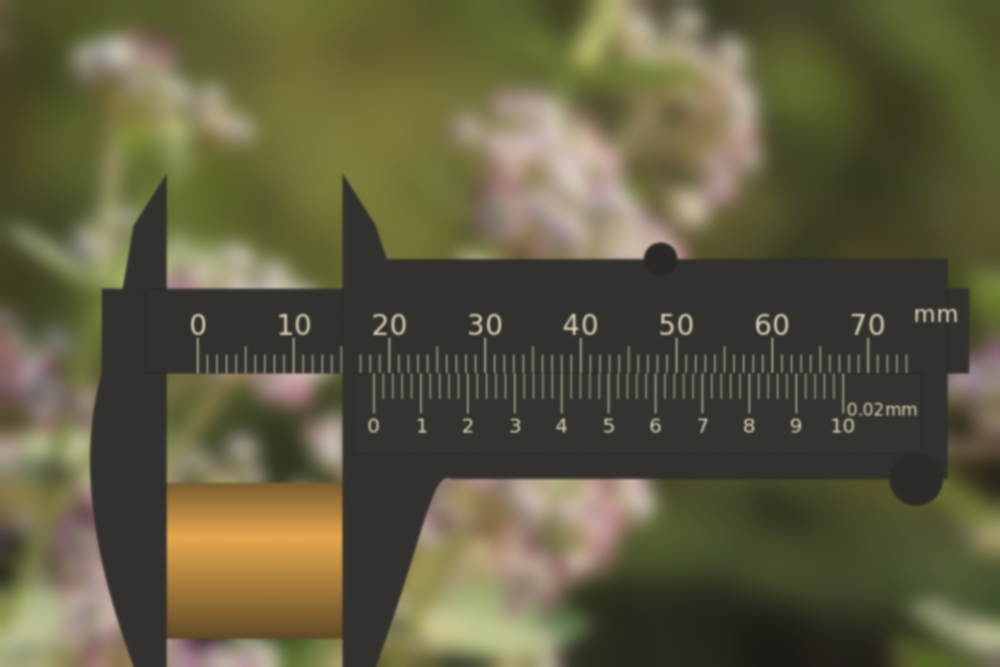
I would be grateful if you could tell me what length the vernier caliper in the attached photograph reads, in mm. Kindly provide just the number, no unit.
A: 18.4
